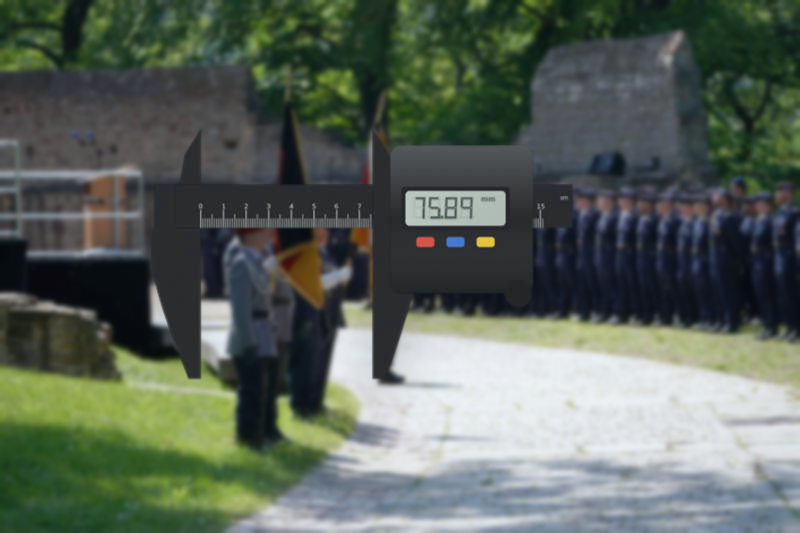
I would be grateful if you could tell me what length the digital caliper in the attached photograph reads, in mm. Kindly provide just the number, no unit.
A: 75.89
